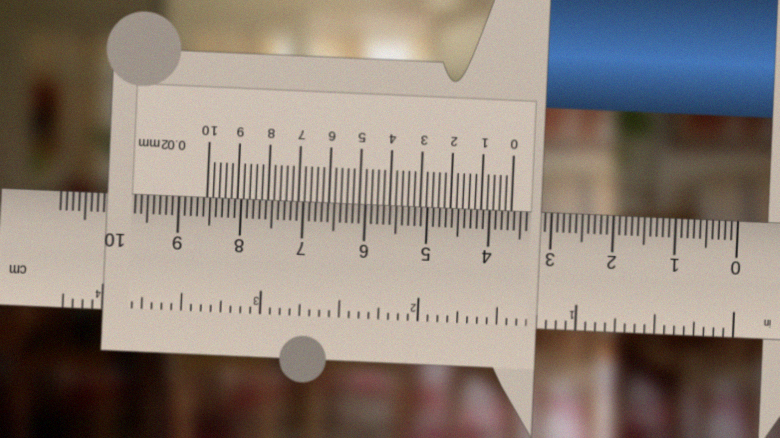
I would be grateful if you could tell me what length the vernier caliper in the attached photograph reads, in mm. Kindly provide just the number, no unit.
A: 36.5
